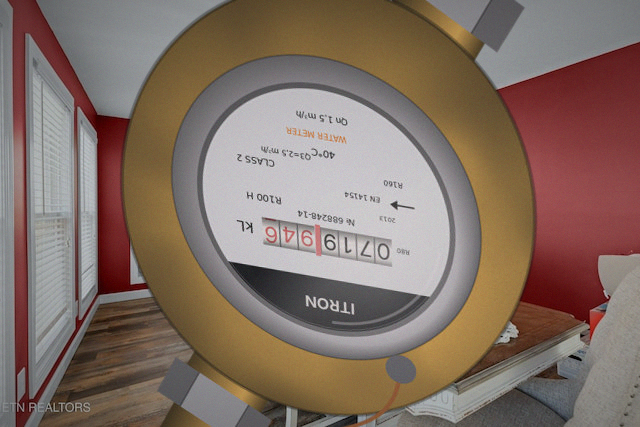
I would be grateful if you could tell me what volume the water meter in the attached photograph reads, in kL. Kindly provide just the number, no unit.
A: 719.946
